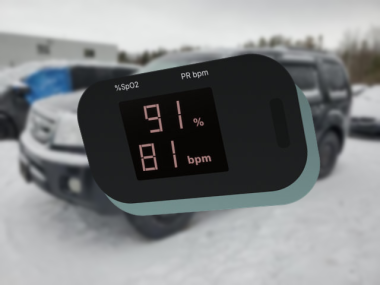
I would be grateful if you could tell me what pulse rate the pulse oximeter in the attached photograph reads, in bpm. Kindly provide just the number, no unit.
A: 81
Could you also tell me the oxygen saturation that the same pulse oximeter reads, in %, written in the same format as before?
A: 91
